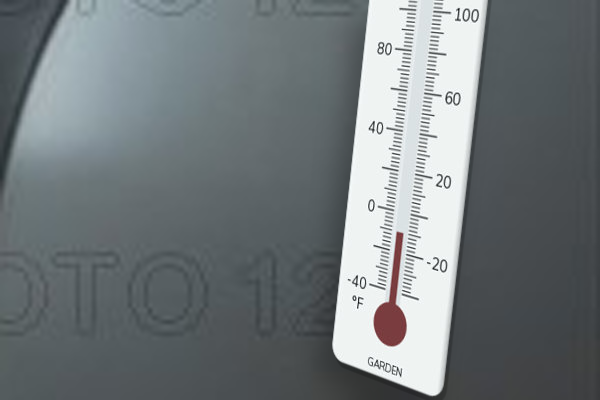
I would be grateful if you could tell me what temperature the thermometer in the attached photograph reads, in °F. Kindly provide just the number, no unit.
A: -10
